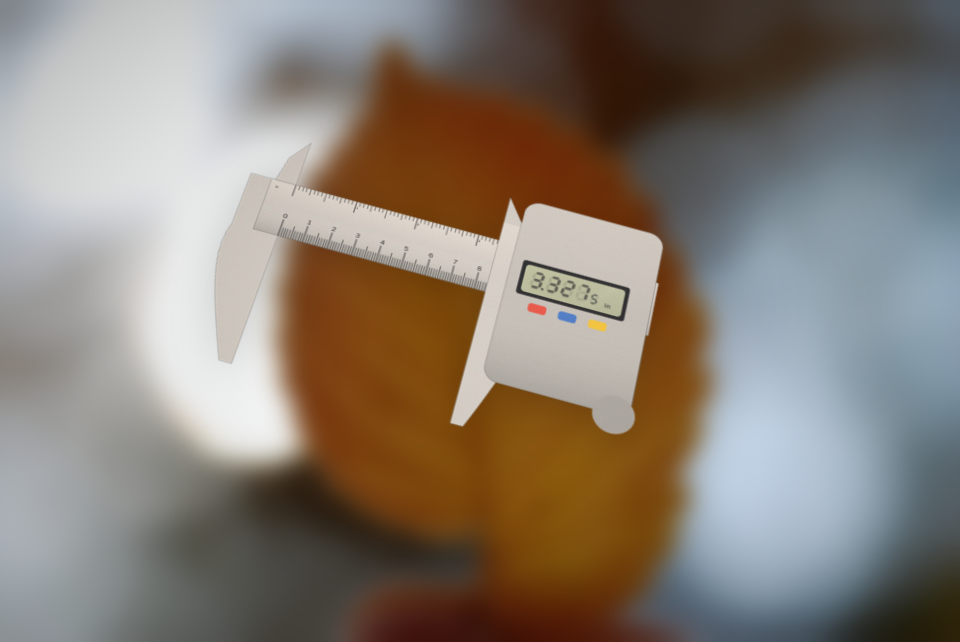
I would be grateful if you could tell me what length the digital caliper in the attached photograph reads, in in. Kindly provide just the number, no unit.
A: 3.3275
